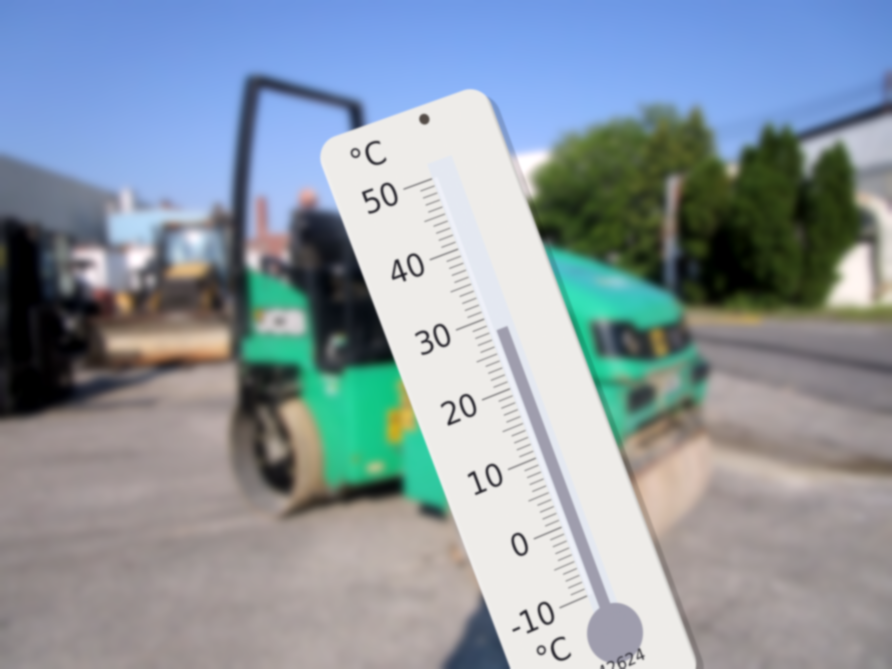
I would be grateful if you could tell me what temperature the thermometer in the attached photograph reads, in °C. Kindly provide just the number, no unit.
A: 28
